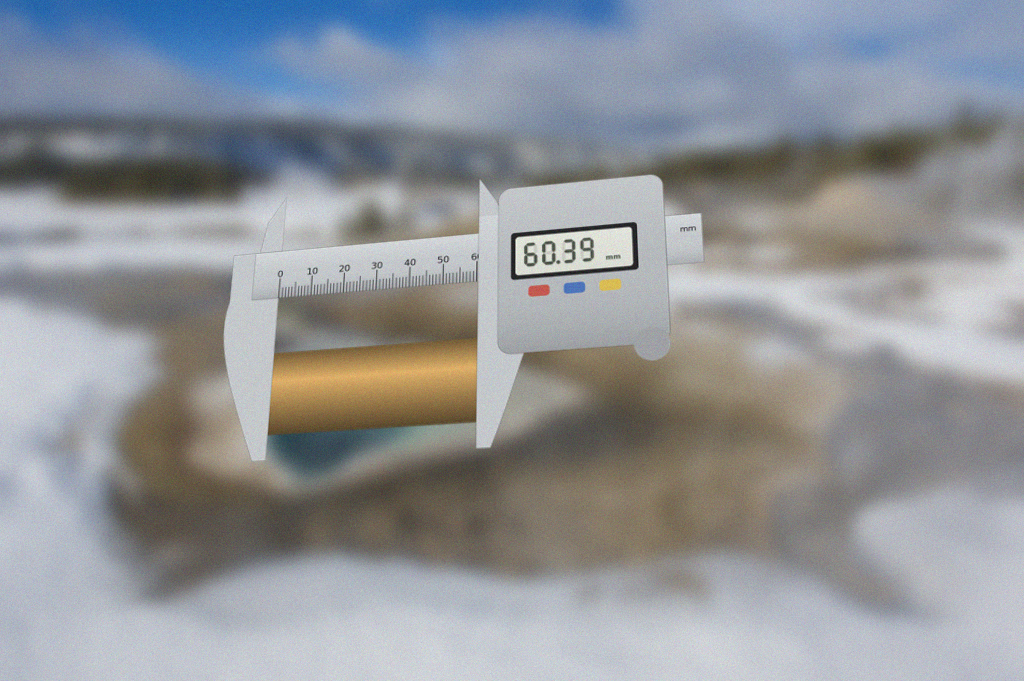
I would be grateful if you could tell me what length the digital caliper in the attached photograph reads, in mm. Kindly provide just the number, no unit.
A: 60.39
